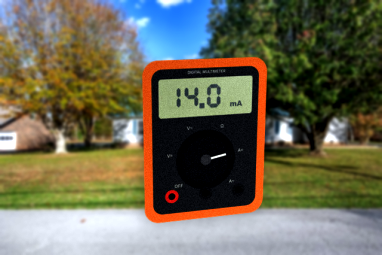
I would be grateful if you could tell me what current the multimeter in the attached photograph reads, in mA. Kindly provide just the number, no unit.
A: 14.0
